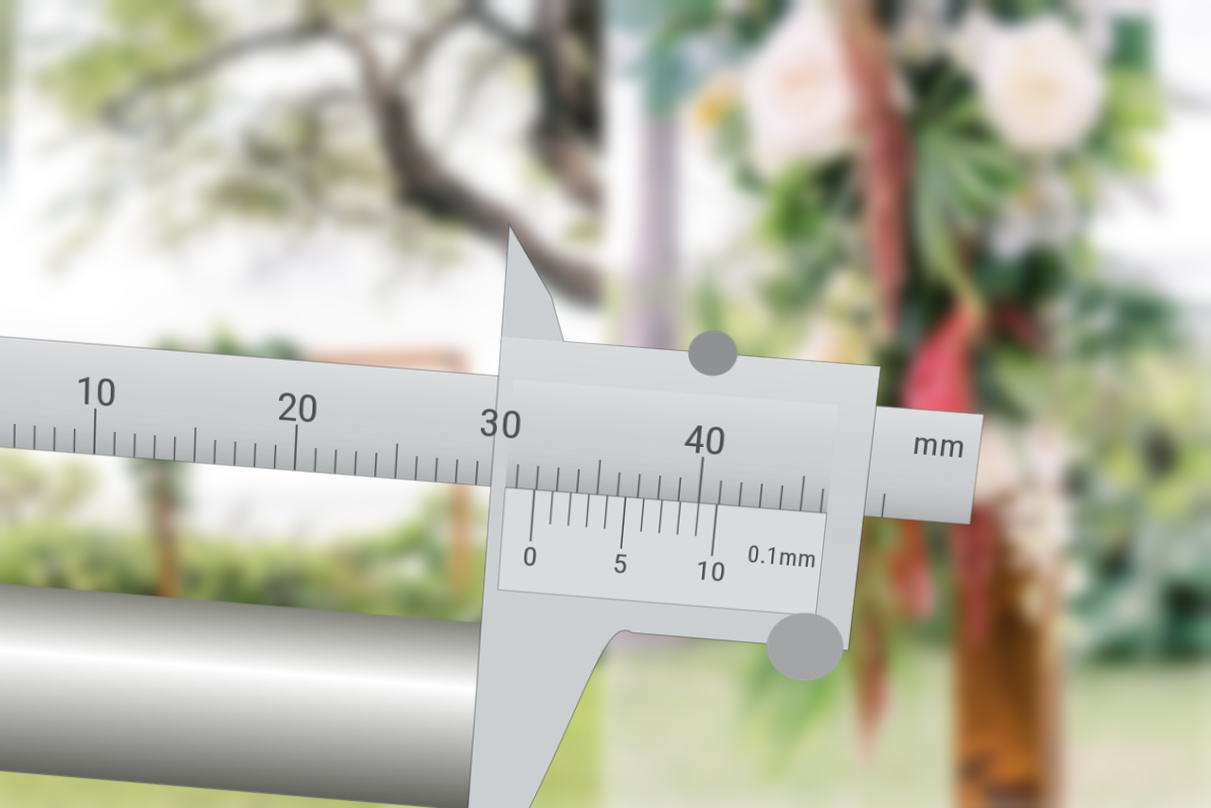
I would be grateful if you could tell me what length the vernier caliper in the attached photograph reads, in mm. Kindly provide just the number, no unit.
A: 31.9
